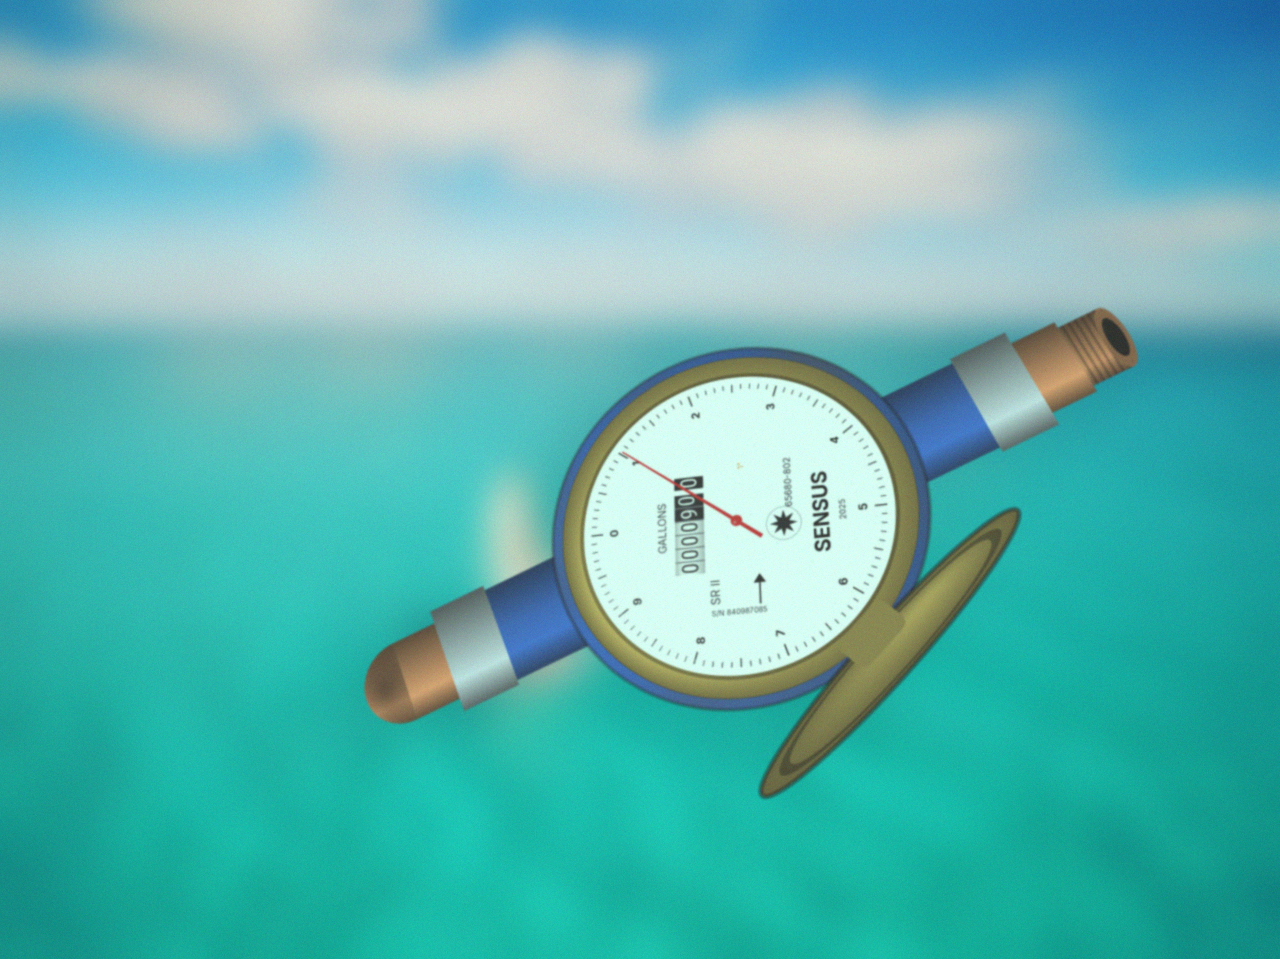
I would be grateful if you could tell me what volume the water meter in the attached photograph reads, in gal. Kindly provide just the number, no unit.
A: 901.0
